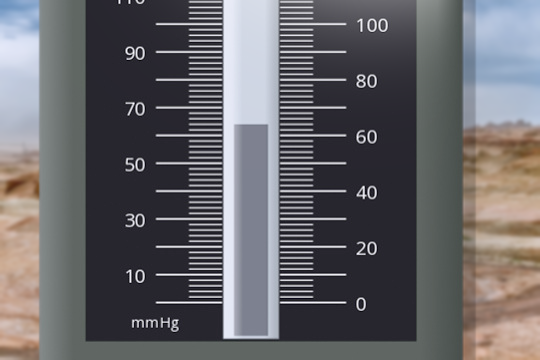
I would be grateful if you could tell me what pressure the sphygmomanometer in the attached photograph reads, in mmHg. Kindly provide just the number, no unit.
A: 64
